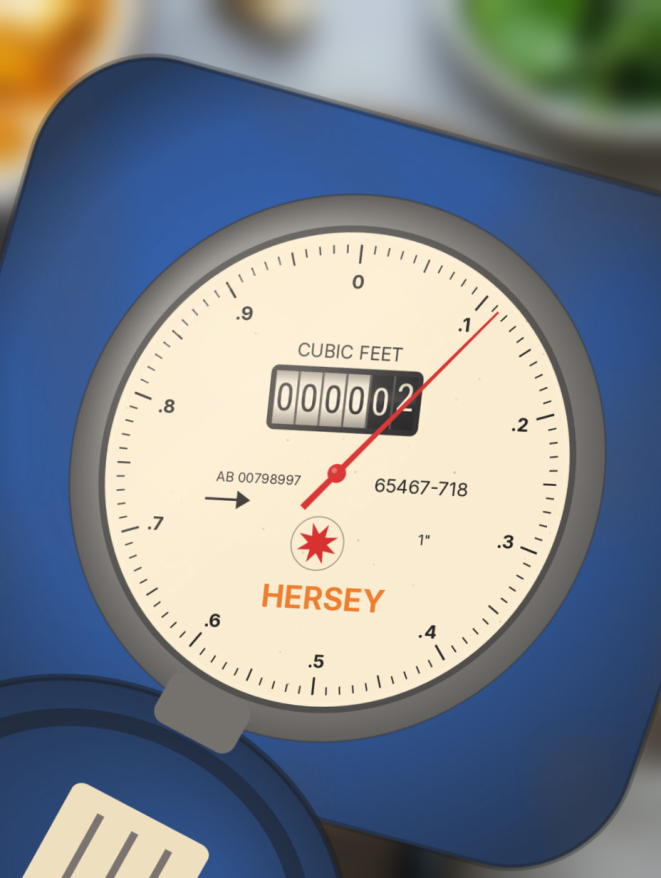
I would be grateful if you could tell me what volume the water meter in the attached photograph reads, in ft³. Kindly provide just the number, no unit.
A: 2.11
